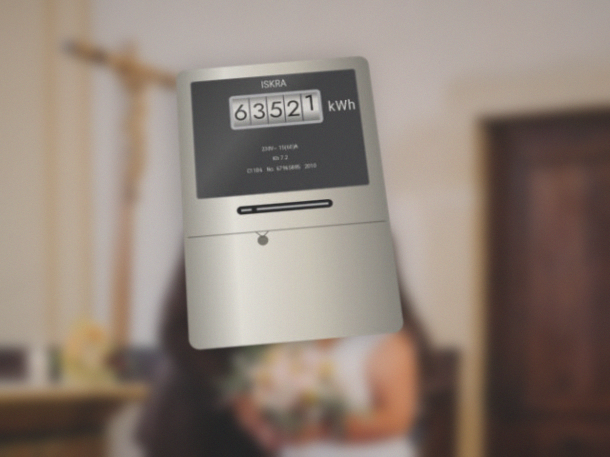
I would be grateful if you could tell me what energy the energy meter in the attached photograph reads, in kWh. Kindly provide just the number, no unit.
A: 63521
